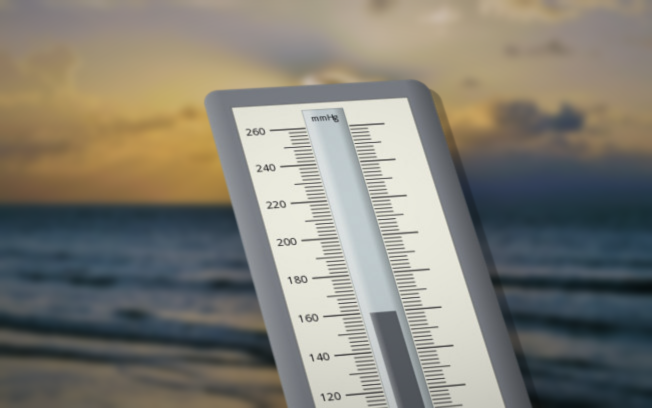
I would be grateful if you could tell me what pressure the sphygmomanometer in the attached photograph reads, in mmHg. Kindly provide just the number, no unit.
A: 160
